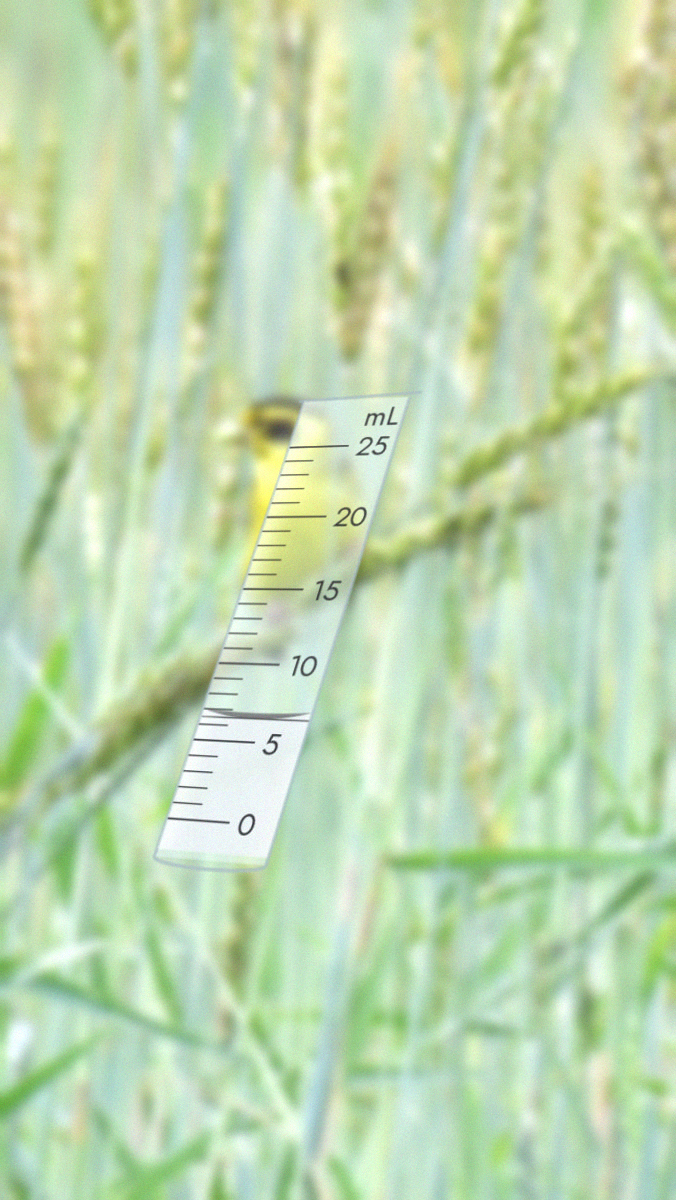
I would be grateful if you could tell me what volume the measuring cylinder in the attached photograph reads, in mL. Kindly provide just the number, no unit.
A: 6.5
